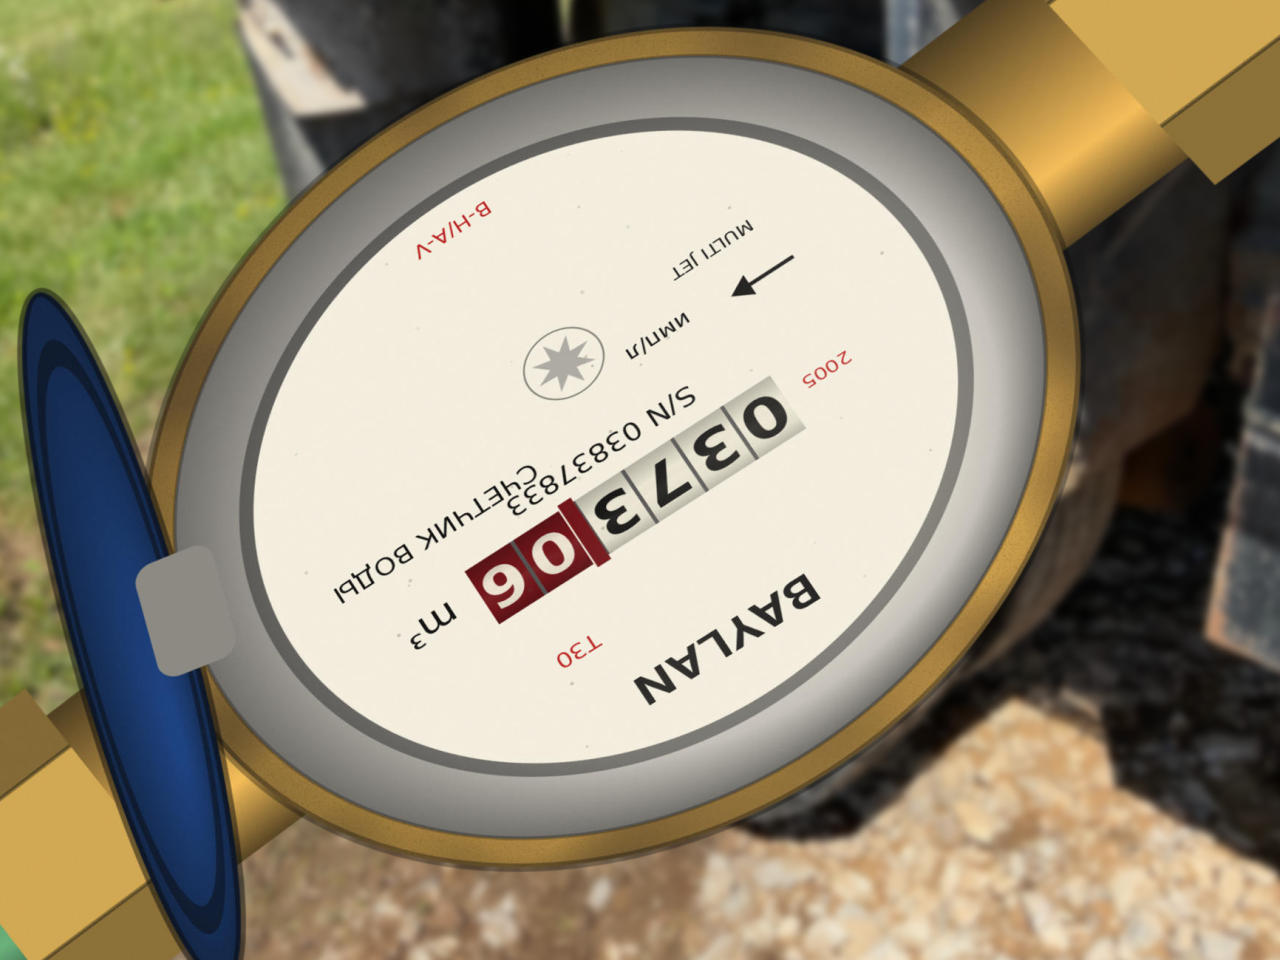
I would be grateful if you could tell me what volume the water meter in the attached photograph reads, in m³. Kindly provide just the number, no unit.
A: 373.06
